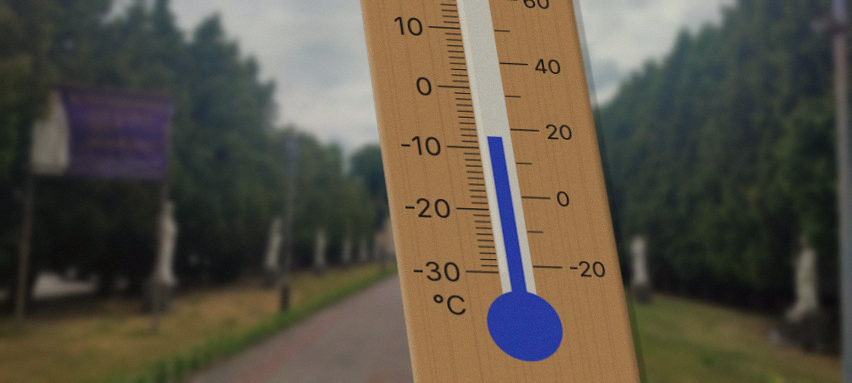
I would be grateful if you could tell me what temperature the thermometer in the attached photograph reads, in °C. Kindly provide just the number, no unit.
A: -8
